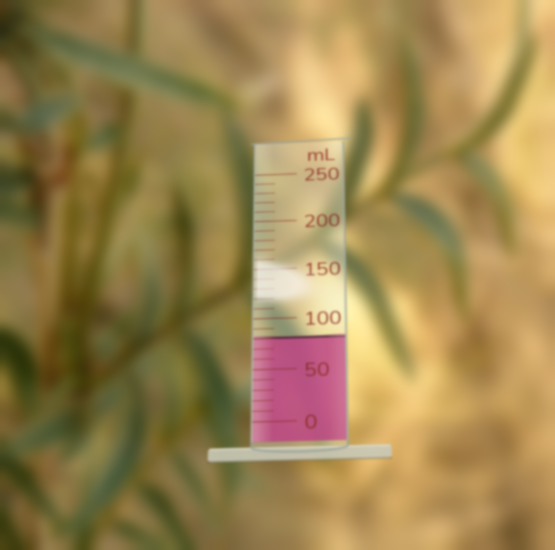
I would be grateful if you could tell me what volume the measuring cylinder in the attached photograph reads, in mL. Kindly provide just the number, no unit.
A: 80
